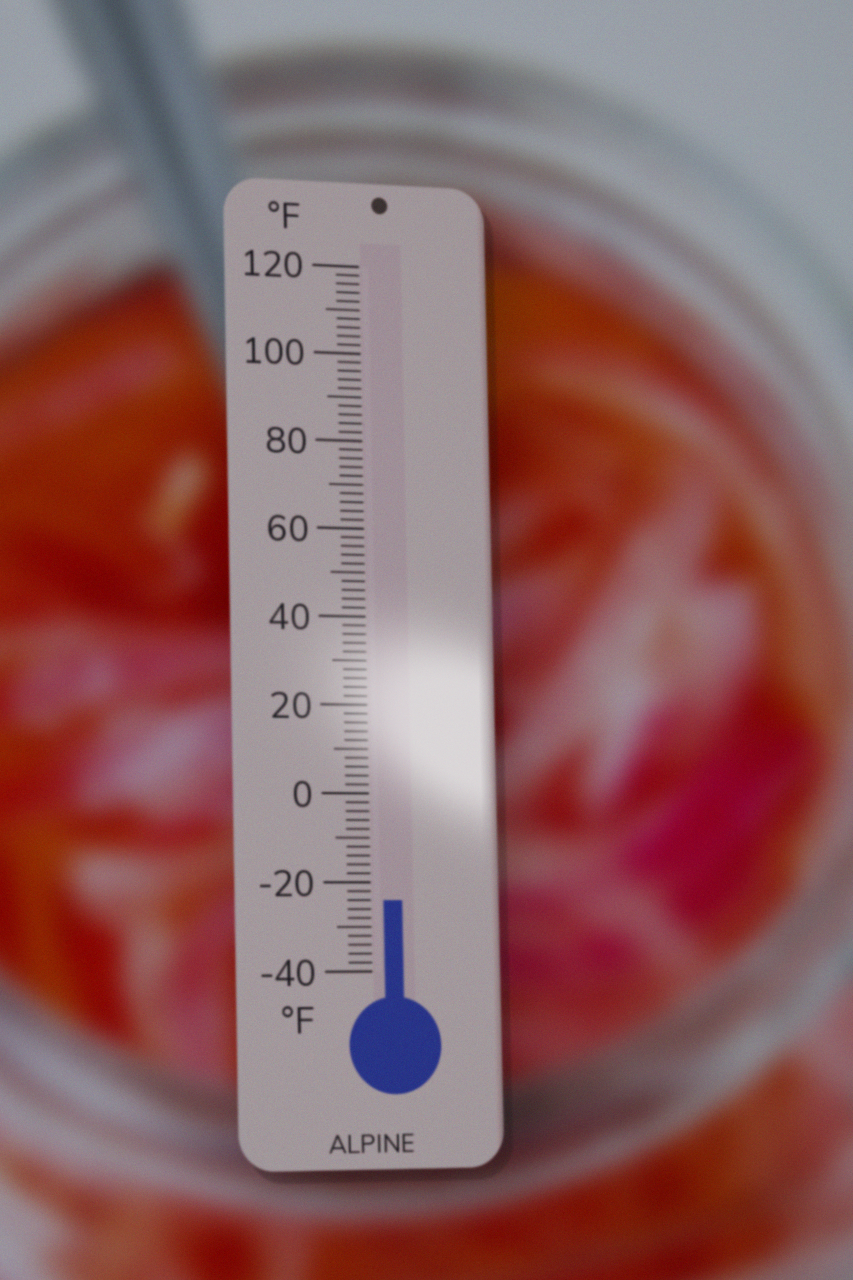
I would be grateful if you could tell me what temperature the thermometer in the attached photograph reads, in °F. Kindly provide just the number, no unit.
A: -24
